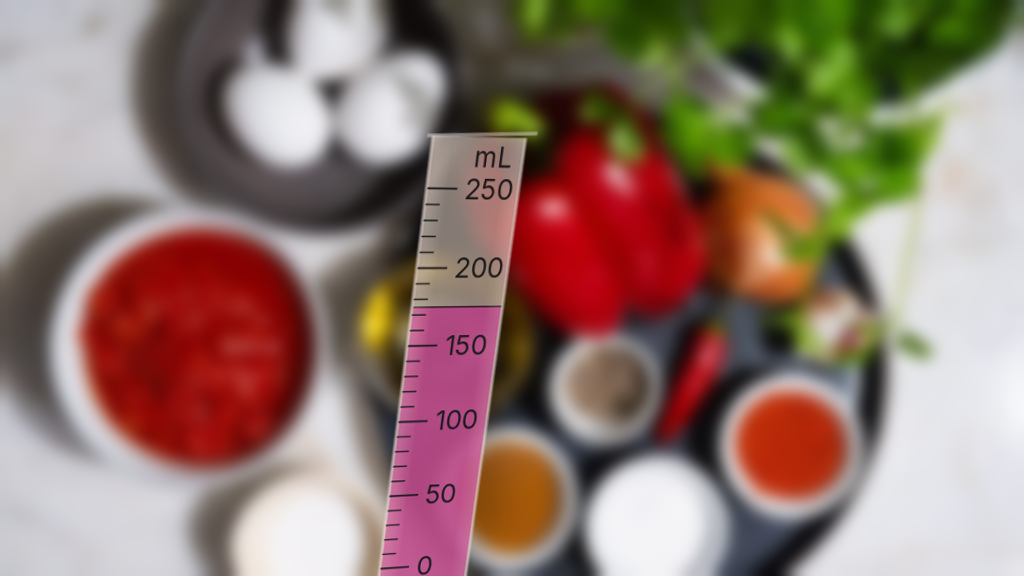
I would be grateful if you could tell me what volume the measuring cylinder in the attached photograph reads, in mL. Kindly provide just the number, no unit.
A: 175
